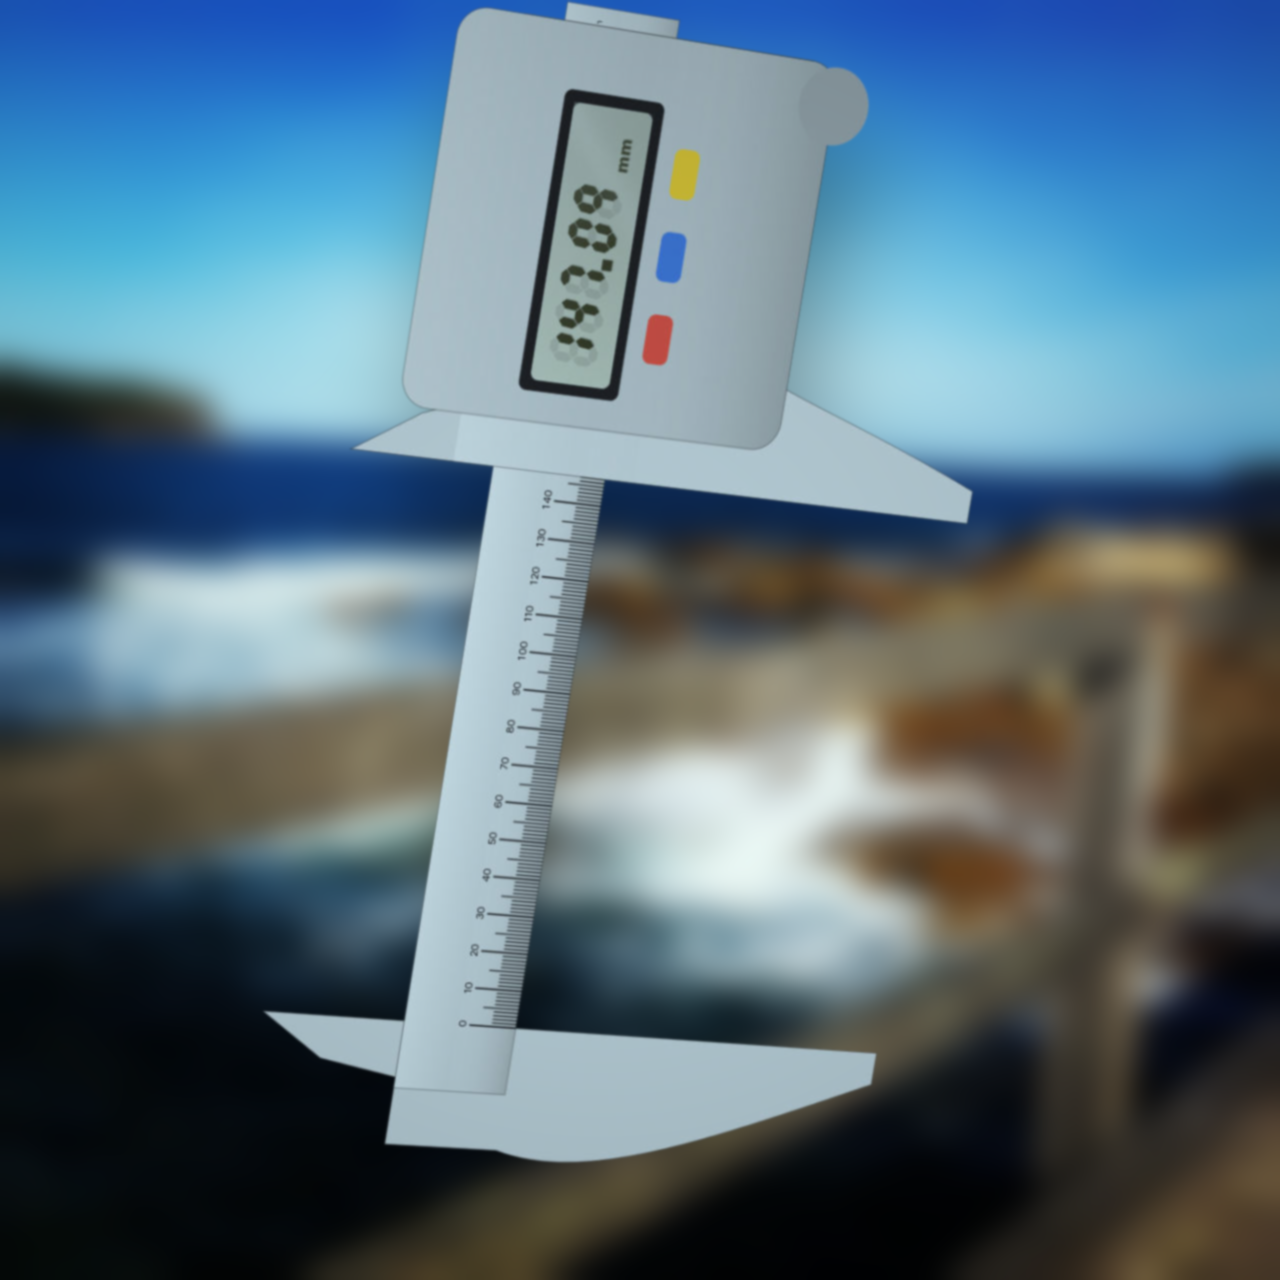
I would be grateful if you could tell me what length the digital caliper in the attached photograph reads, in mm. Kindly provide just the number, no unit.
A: 147.09
